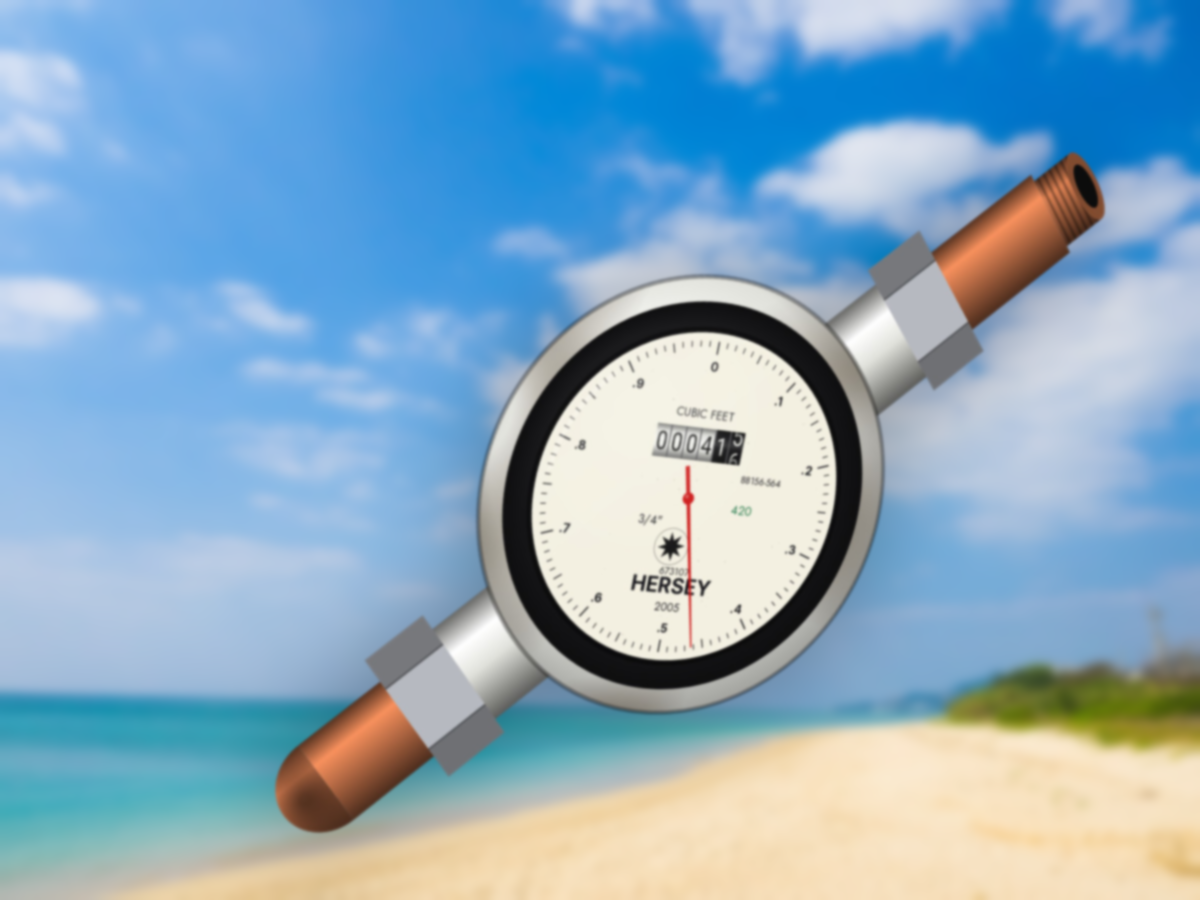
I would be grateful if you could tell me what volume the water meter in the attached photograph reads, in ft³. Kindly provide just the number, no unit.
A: 415.46
